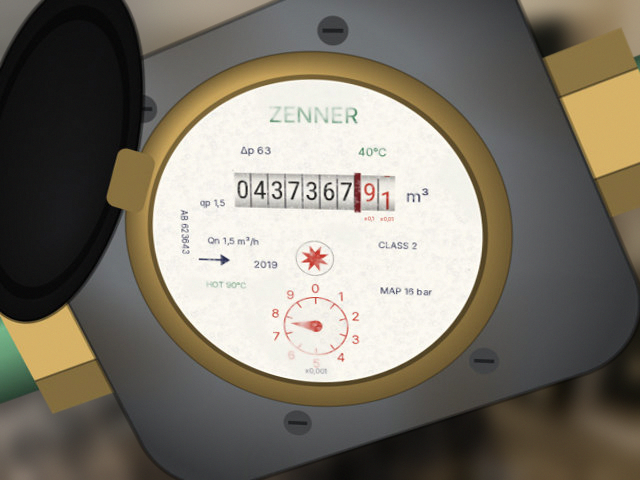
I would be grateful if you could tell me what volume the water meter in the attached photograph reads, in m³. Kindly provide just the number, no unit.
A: 437367.907
